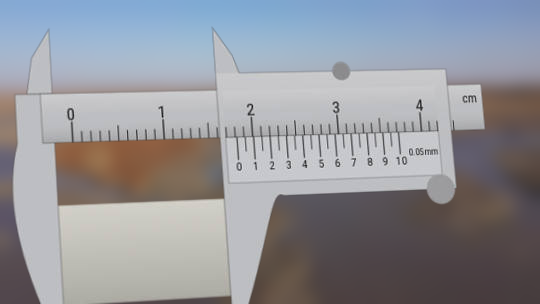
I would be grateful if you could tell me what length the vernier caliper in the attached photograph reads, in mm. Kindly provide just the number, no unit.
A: 18.2
